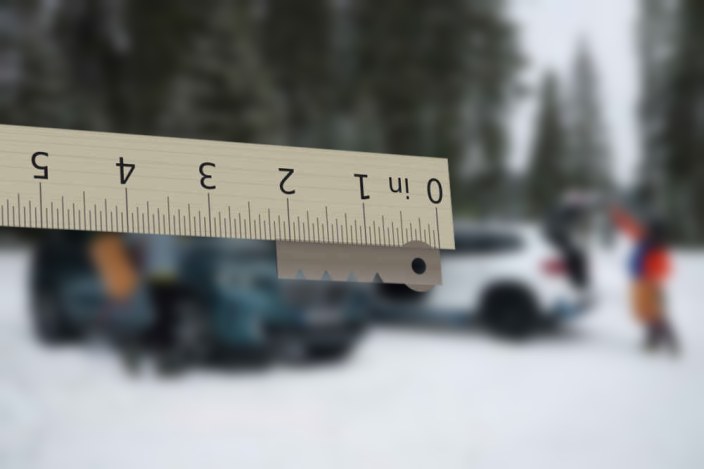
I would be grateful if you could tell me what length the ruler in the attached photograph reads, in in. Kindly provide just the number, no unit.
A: 2.1875
